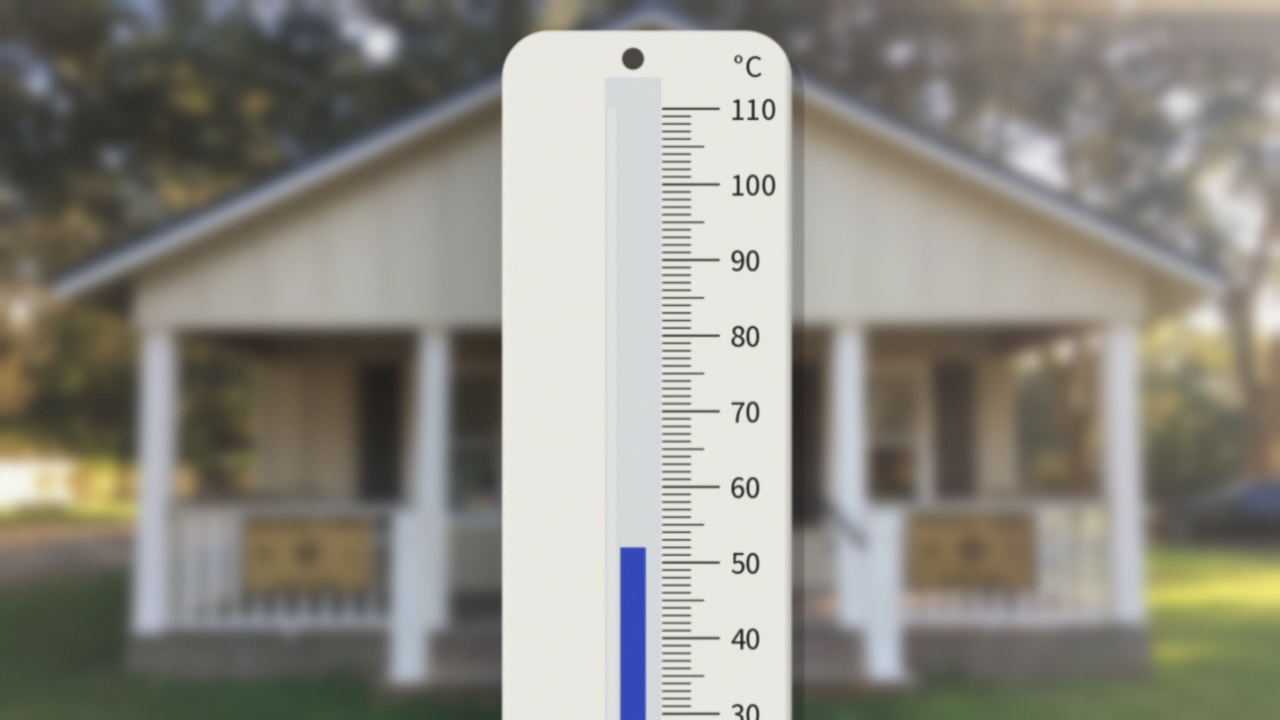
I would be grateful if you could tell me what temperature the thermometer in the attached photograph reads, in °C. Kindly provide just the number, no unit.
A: 52
